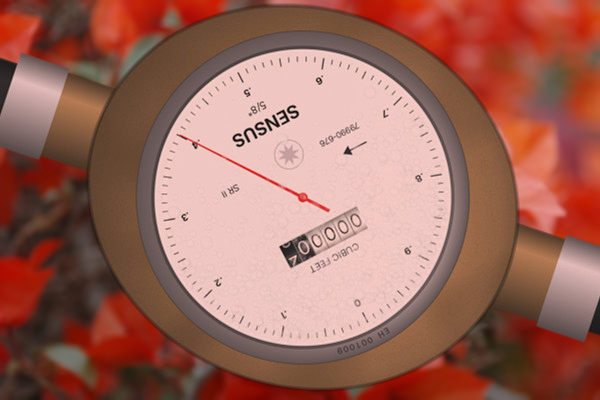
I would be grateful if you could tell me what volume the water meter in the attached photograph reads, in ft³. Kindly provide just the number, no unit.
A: 2.40
